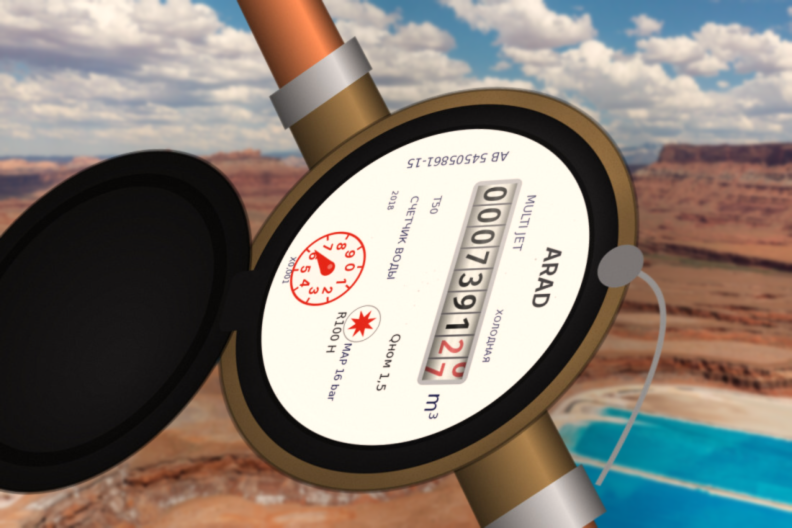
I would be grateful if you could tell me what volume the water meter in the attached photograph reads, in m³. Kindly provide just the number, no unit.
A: 7391.266
